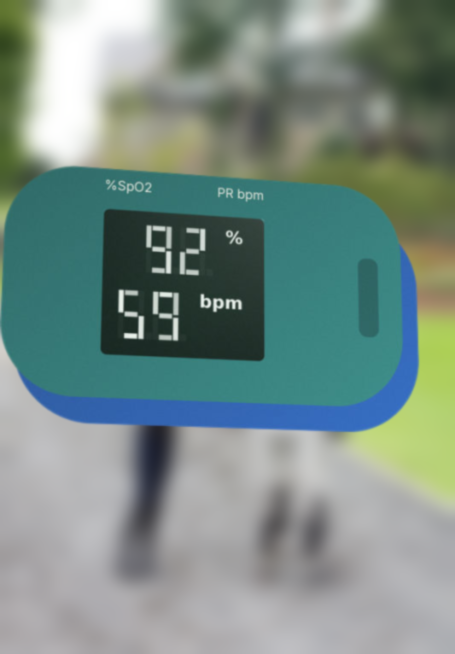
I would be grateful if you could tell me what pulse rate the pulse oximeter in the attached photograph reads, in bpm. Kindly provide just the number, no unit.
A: 59
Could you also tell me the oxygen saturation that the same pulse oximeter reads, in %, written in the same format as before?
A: 92
